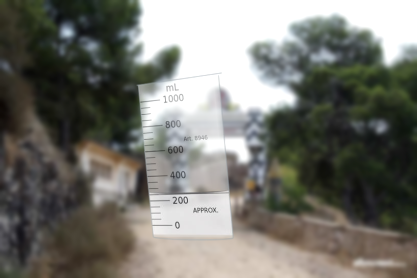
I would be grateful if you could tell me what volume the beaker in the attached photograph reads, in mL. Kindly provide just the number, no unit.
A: 250
